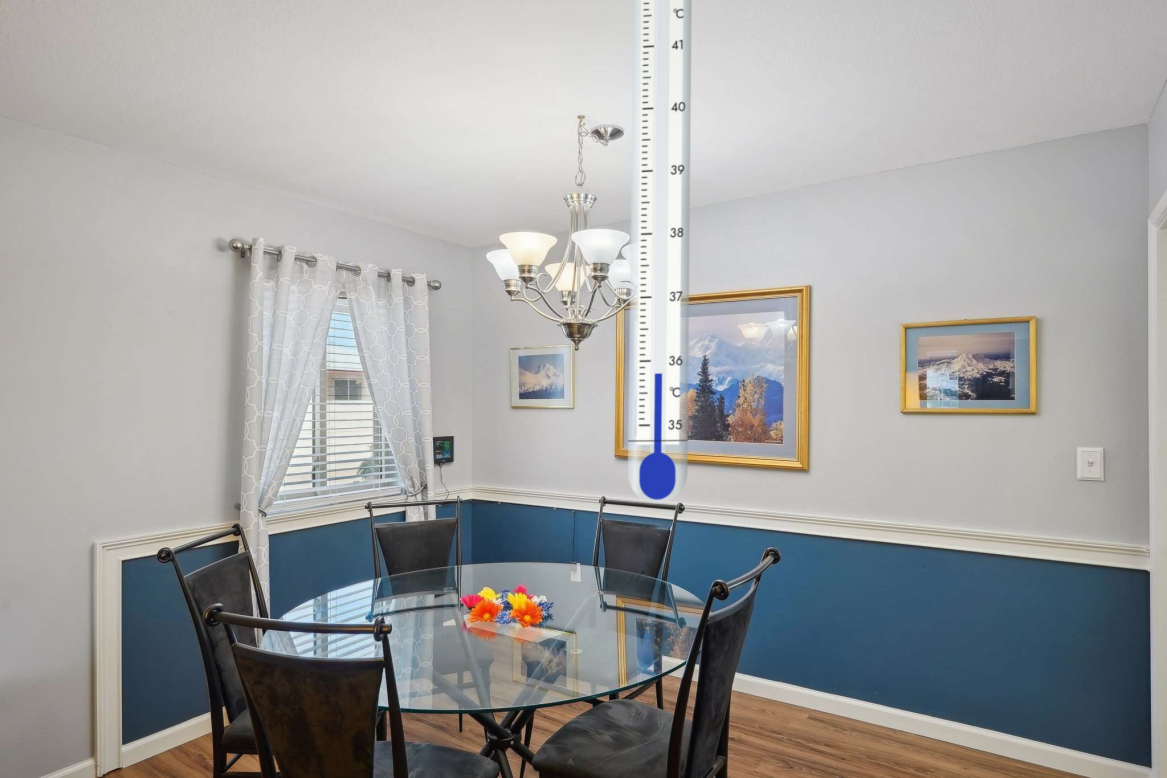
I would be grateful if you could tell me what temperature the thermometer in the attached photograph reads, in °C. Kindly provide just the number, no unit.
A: 35.8
